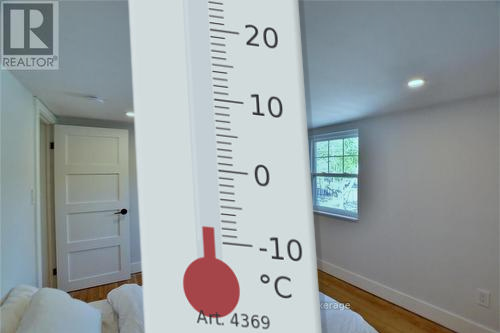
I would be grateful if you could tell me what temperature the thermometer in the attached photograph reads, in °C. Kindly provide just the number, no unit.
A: -8
